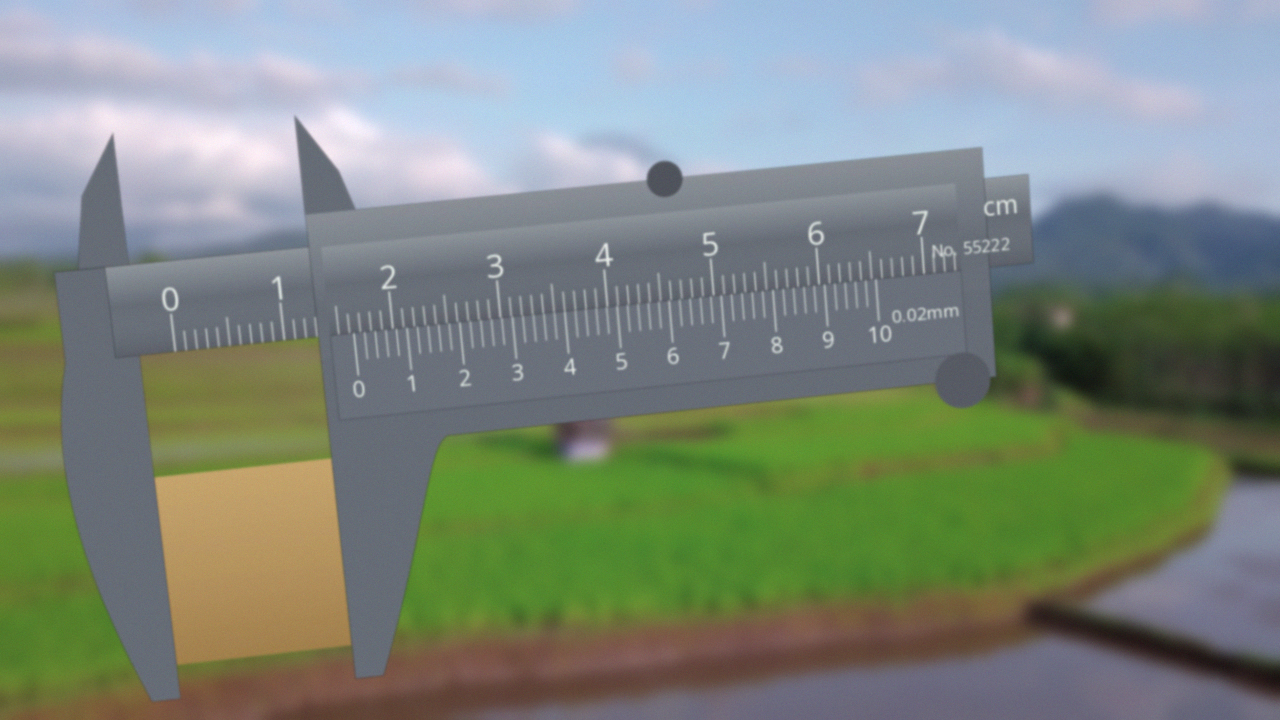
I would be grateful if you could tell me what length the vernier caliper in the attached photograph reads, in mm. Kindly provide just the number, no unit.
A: 16.4
